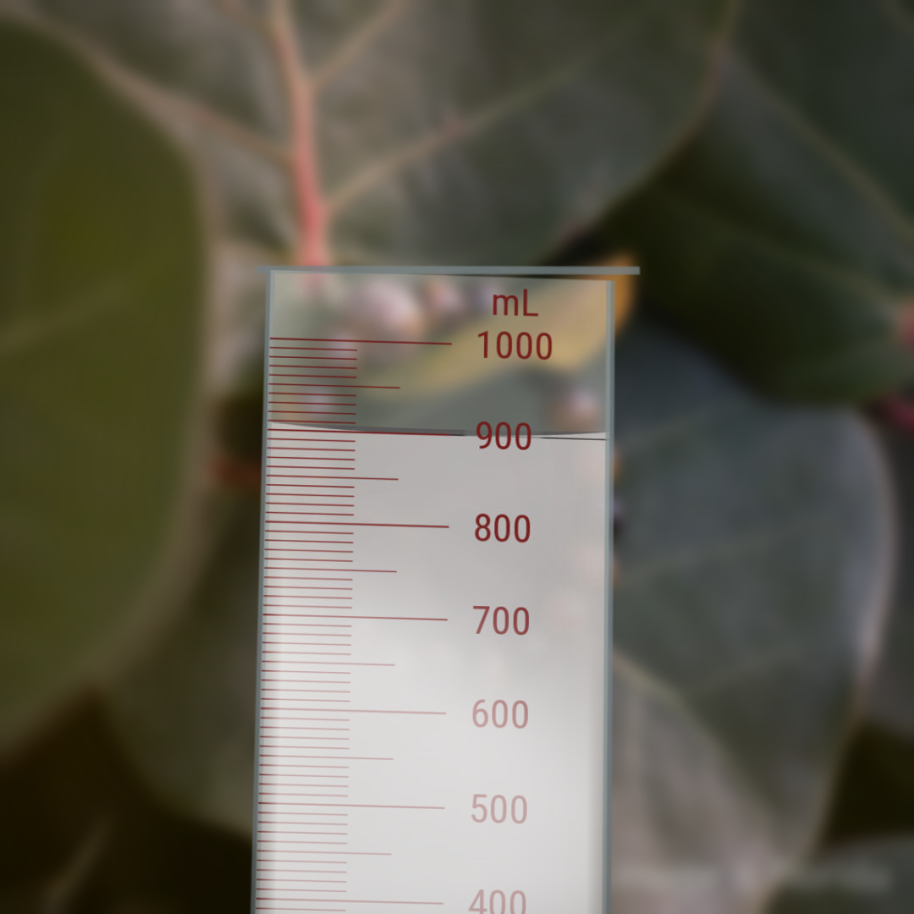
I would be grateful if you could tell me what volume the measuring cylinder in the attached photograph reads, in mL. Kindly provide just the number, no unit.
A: 900
